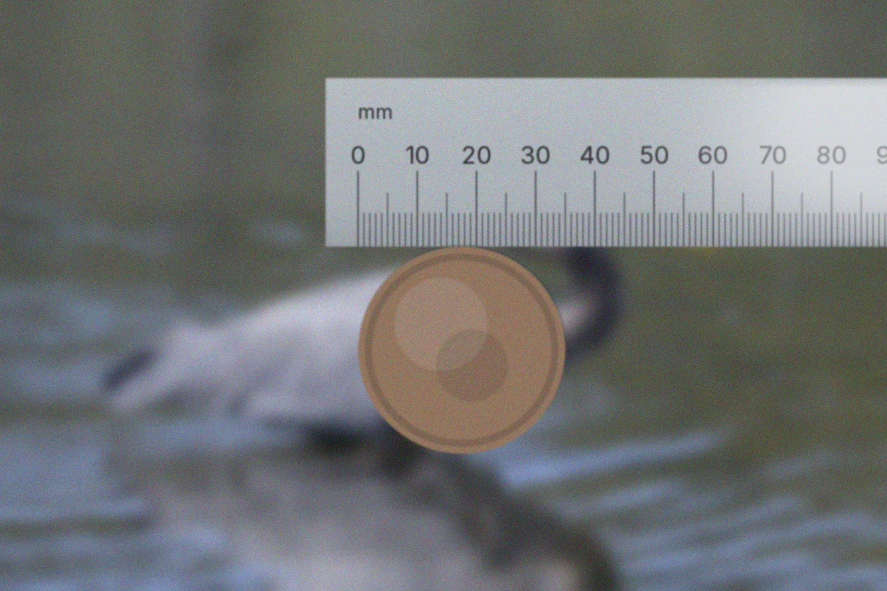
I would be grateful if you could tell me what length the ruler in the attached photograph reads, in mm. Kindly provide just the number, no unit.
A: 35
